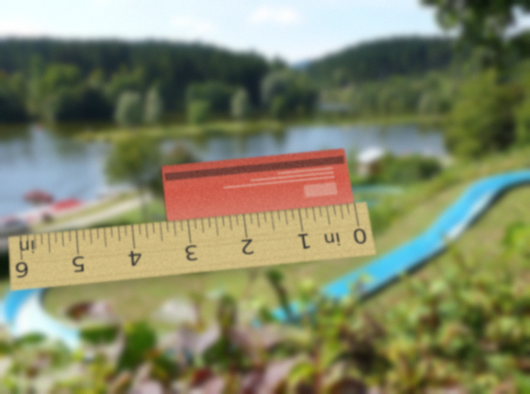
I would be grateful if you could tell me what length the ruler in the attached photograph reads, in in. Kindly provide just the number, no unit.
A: 3.375
